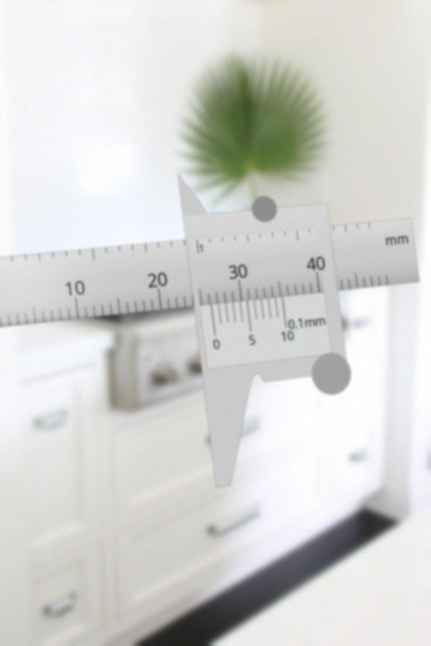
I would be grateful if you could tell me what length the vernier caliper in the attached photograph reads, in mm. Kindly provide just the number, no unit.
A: 26.2
